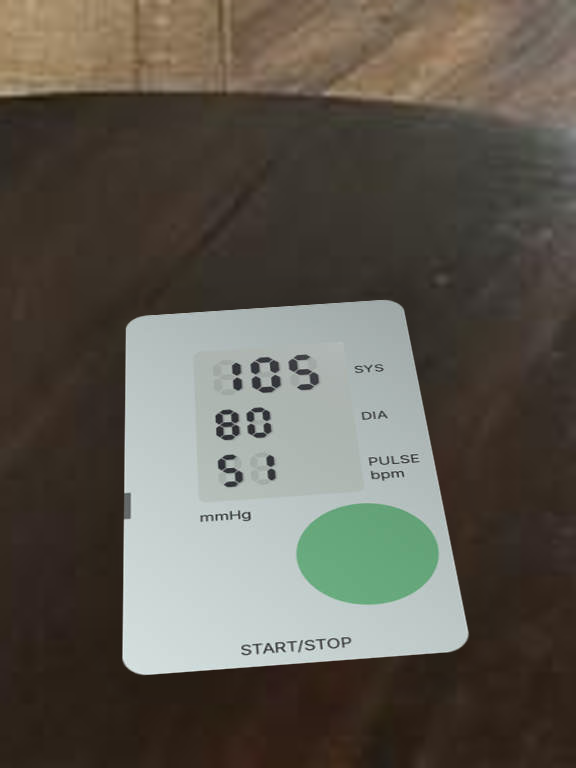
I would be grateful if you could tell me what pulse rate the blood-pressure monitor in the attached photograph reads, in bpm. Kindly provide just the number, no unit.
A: 51
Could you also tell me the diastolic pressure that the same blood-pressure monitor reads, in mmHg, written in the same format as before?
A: 80
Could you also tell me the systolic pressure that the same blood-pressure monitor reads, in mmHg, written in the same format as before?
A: 105
